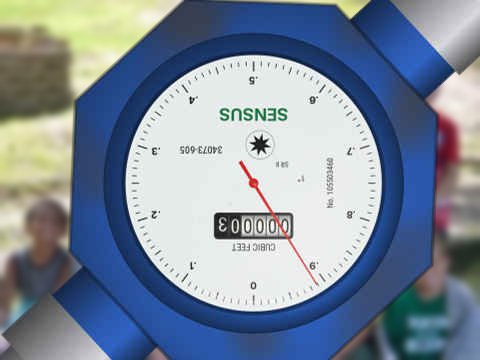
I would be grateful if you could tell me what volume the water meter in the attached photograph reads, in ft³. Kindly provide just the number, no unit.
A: 2.91
